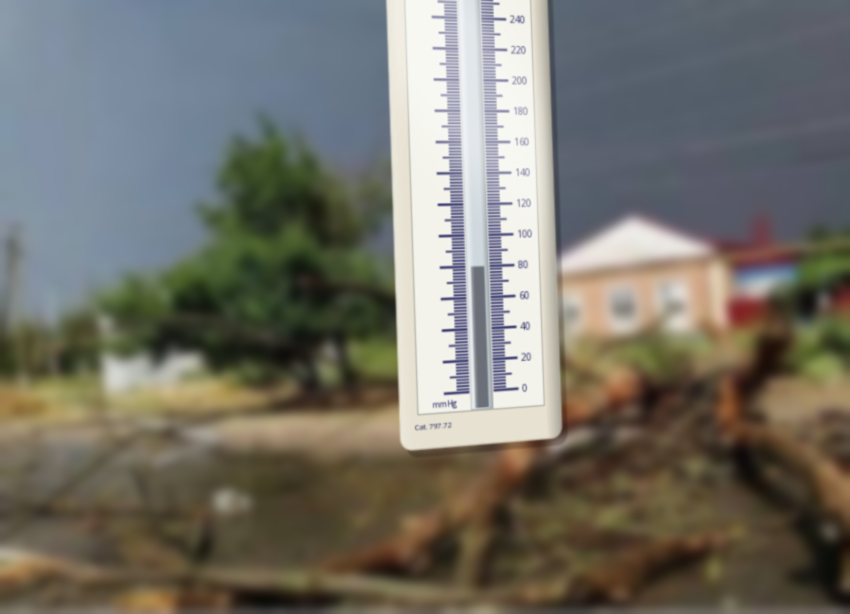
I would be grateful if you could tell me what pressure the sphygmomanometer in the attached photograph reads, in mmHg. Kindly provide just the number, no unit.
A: 80
